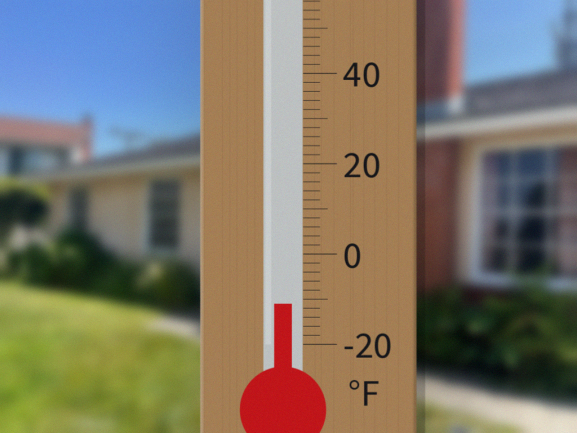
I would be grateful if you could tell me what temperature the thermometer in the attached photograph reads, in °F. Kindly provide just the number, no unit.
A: -11
